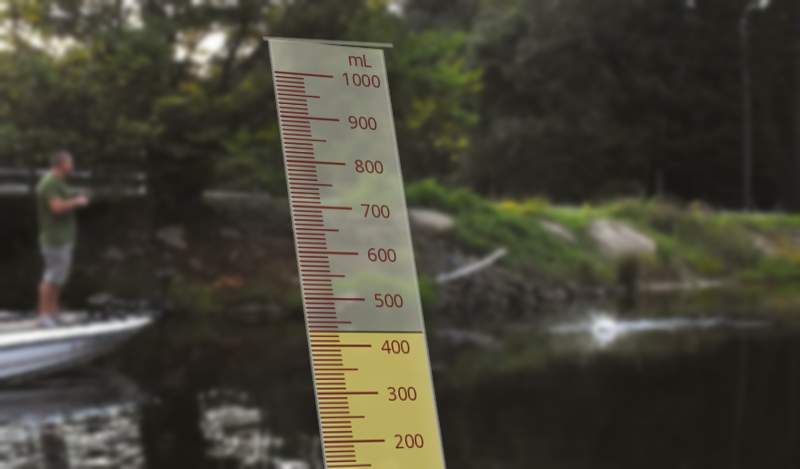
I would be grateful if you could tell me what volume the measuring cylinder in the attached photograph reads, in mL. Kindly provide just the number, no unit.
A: 430
